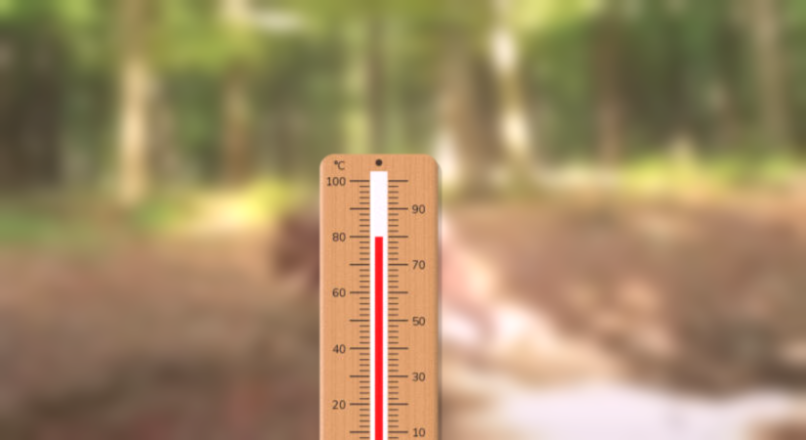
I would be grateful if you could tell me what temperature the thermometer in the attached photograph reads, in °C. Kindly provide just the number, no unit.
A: 80
